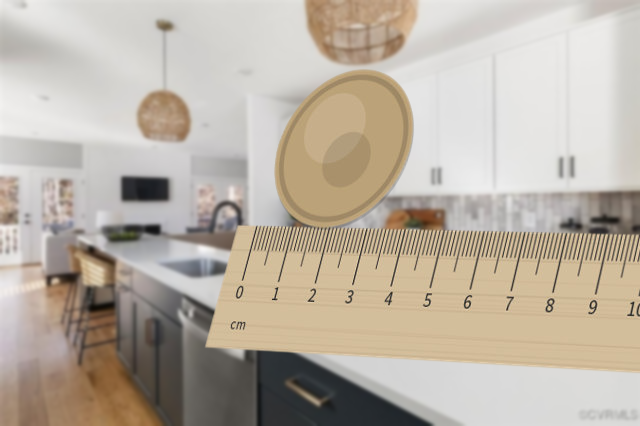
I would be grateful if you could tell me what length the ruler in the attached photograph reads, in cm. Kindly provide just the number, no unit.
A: 3.6
